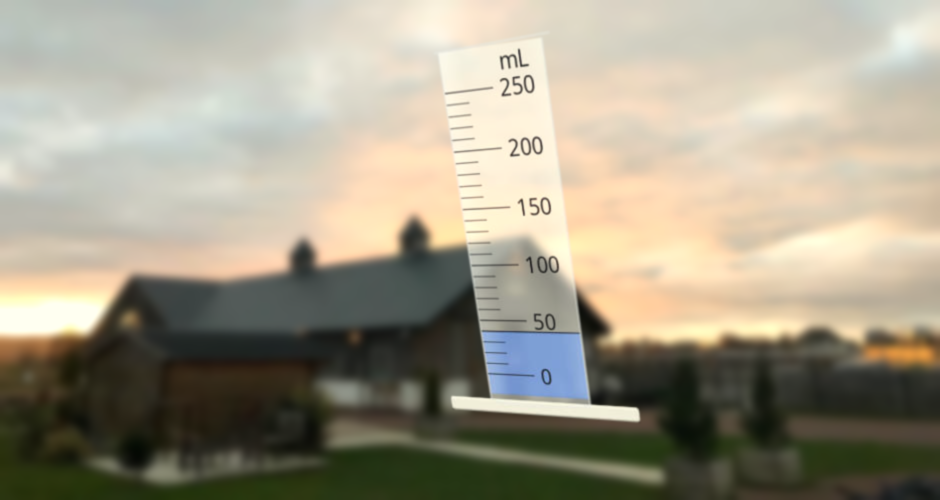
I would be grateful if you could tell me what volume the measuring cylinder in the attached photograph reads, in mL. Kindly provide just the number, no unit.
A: 40
